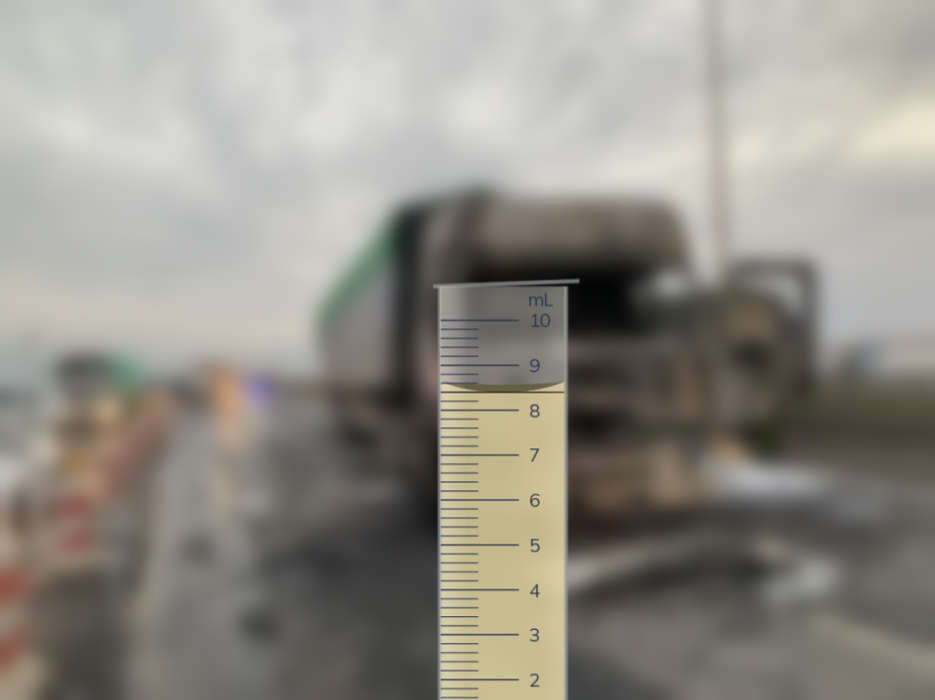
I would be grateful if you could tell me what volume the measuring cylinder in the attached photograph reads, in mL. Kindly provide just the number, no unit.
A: 8.4
